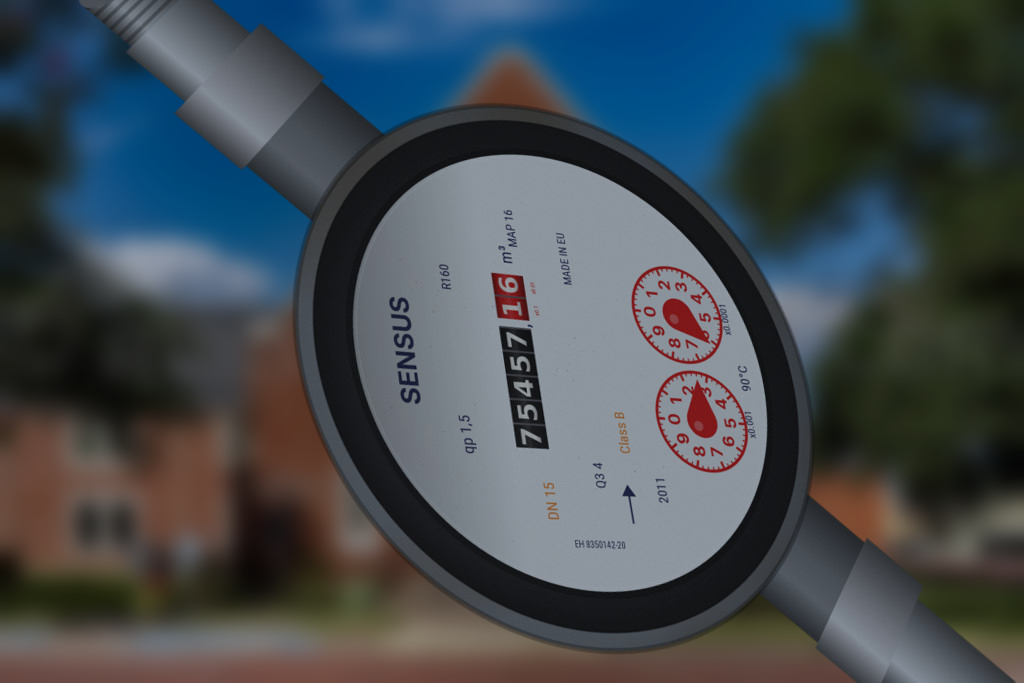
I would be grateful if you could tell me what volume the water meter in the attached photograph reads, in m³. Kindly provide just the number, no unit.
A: 75457.1626
